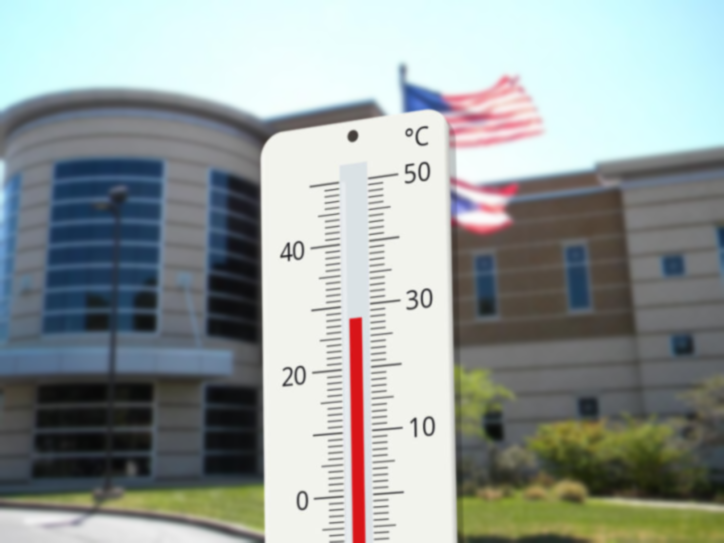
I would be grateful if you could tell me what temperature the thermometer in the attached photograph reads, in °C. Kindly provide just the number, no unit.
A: 28
